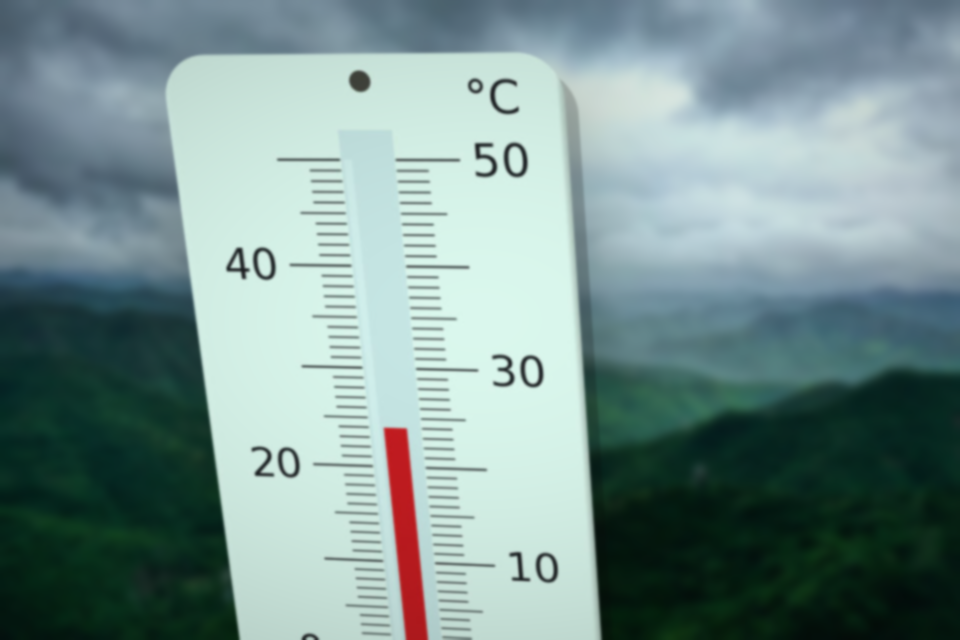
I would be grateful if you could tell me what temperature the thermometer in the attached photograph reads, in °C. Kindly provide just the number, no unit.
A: 24
